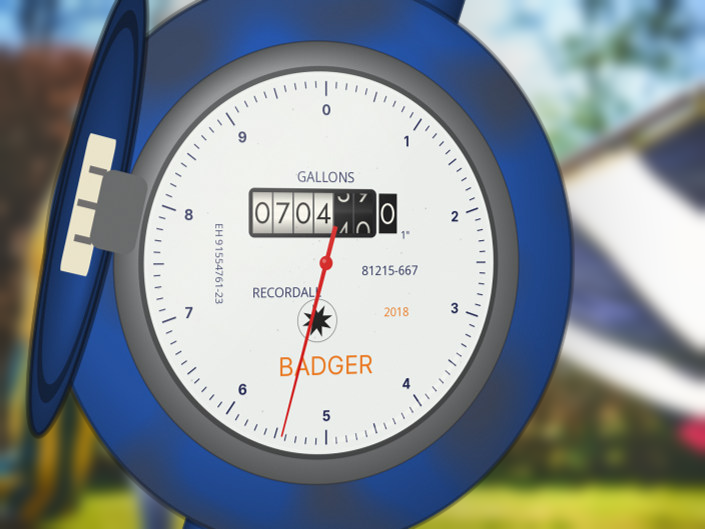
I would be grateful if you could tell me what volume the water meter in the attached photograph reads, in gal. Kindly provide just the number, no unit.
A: 704395.4
